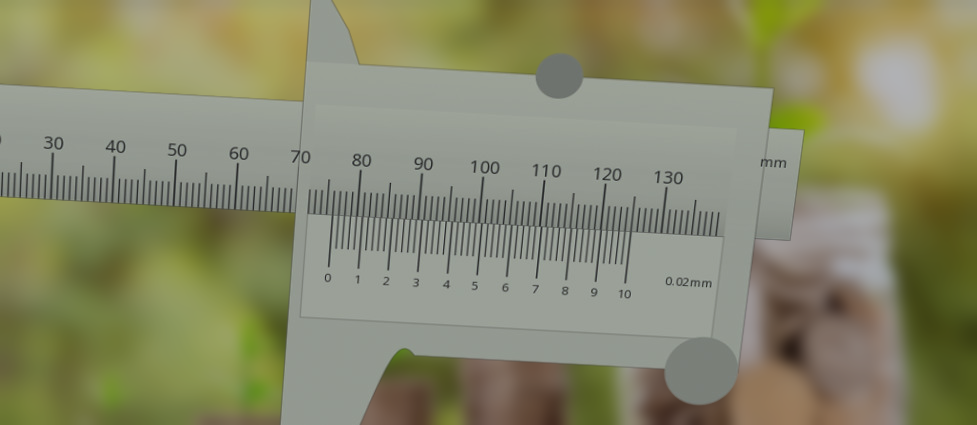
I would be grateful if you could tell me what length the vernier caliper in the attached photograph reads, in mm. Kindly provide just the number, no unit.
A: 76.0
